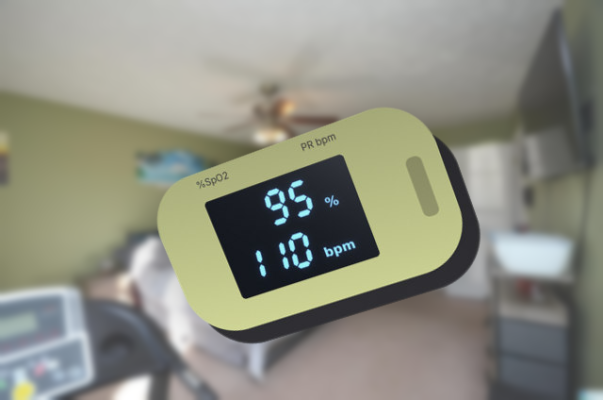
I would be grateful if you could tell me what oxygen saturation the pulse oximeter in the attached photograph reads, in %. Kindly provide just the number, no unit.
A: 95
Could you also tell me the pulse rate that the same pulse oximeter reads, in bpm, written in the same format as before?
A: 110
